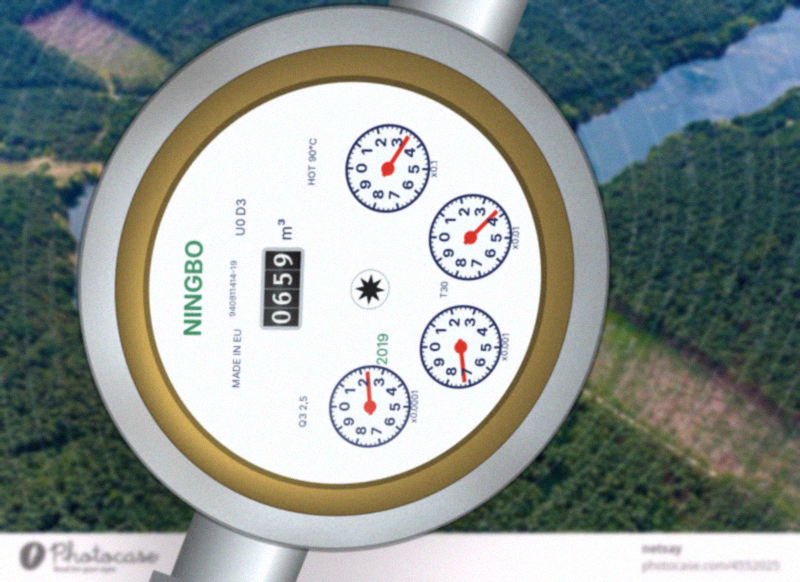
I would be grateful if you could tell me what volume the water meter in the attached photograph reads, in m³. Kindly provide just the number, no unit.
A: 659.3372
